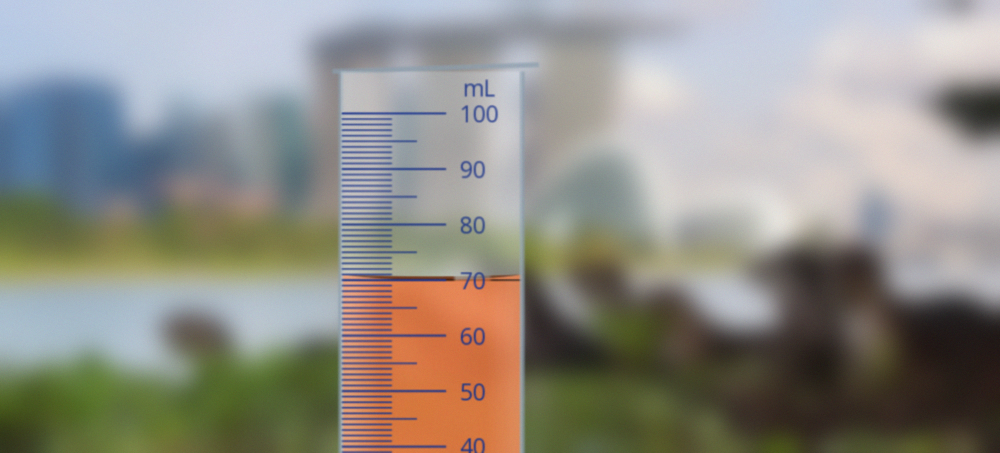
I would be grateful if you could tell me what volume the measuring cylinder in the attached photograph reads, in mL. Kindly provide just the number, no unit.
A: 70
